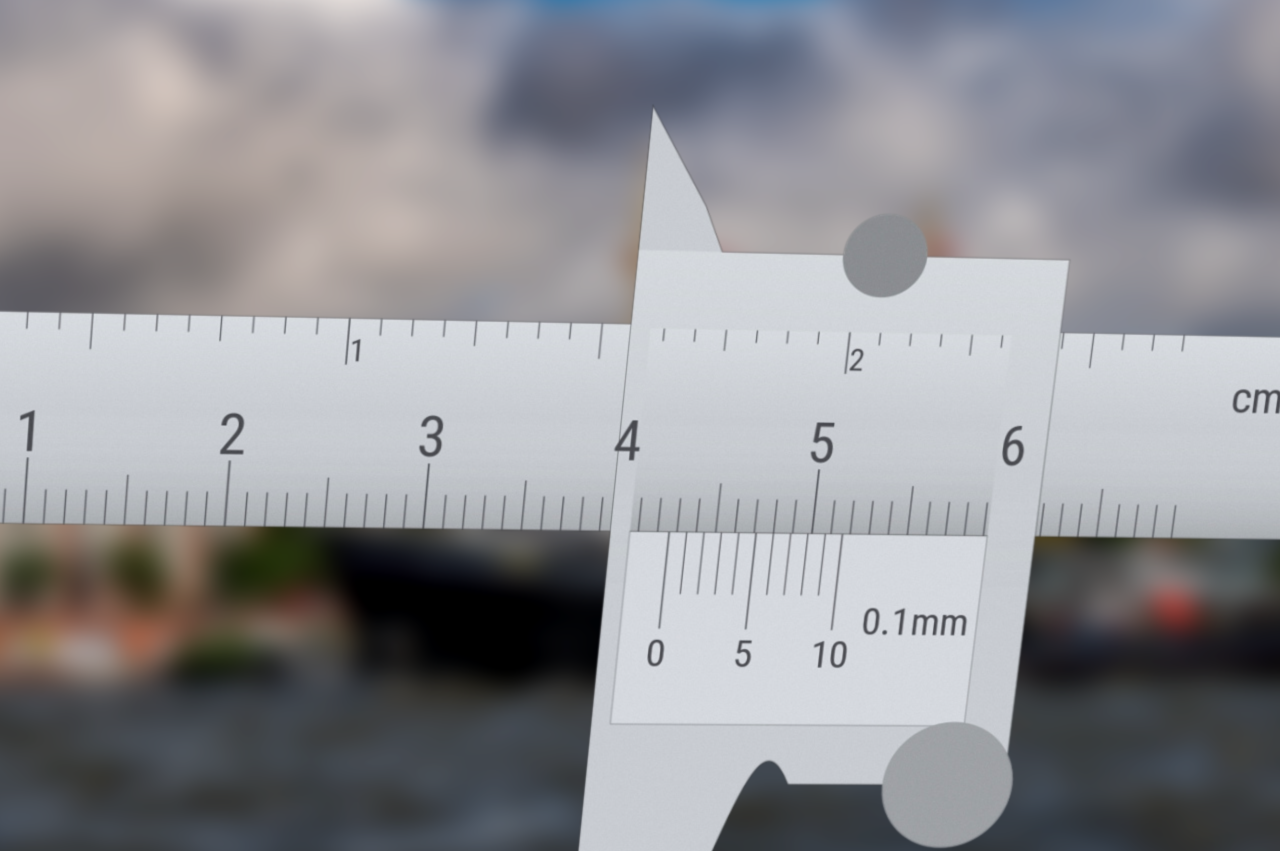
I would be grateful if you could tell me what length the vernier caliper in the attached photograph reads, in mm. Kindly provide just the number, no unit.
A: 42.6
